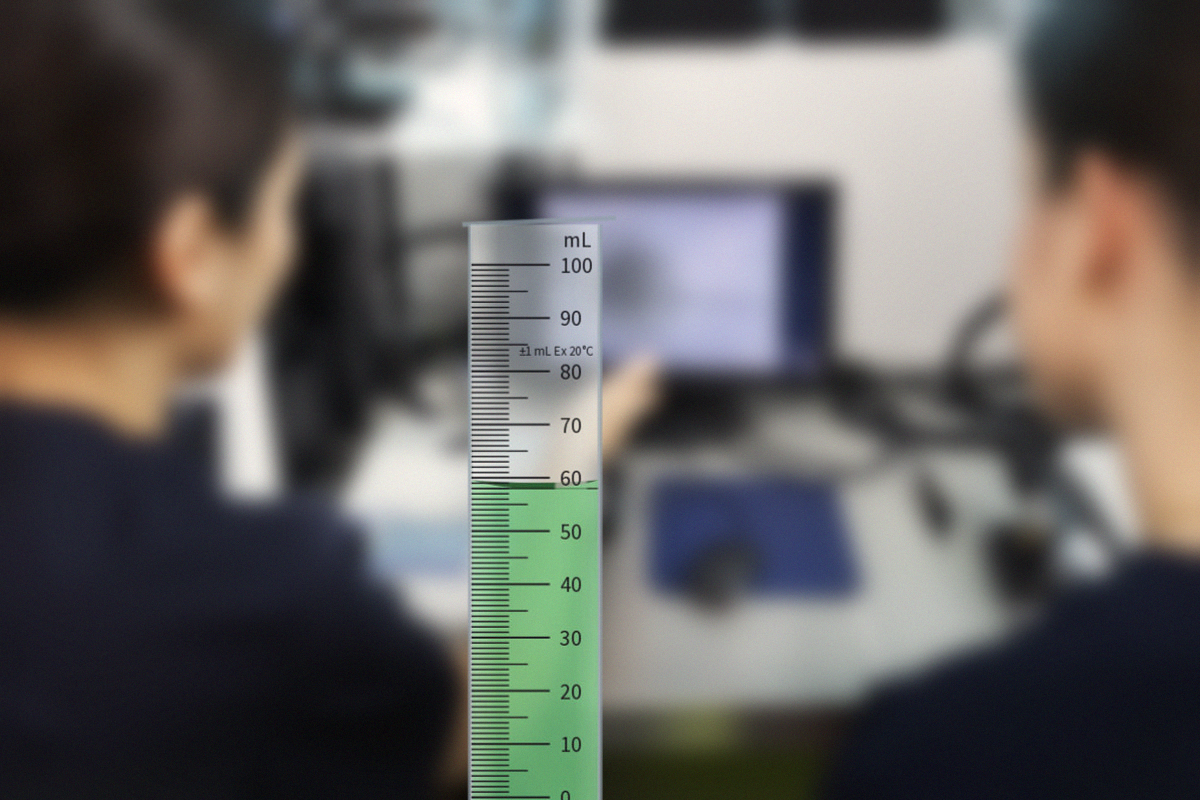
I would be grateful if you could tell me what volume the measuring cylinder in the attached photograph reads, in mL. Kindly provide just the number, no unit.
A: 58
